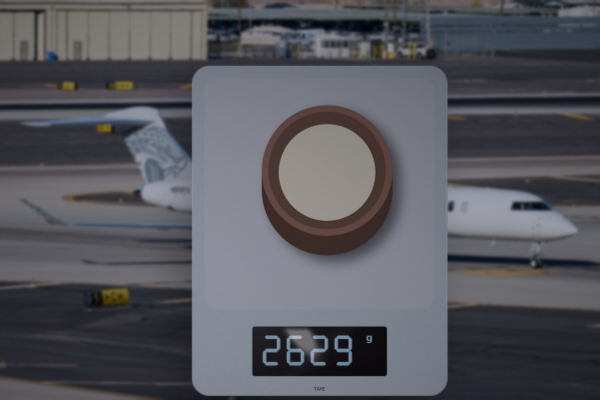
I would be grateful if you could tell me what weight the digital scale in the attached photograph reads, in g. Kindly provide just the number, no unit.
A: 2629
